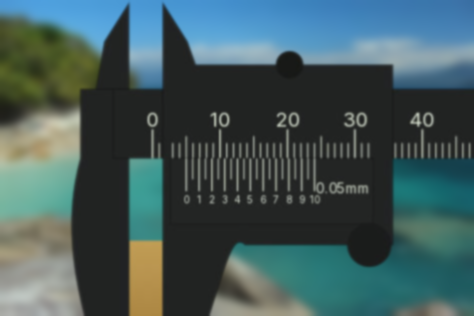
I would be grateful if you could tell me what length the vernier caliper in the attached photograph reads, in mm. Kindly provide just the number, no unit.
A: 5.0
